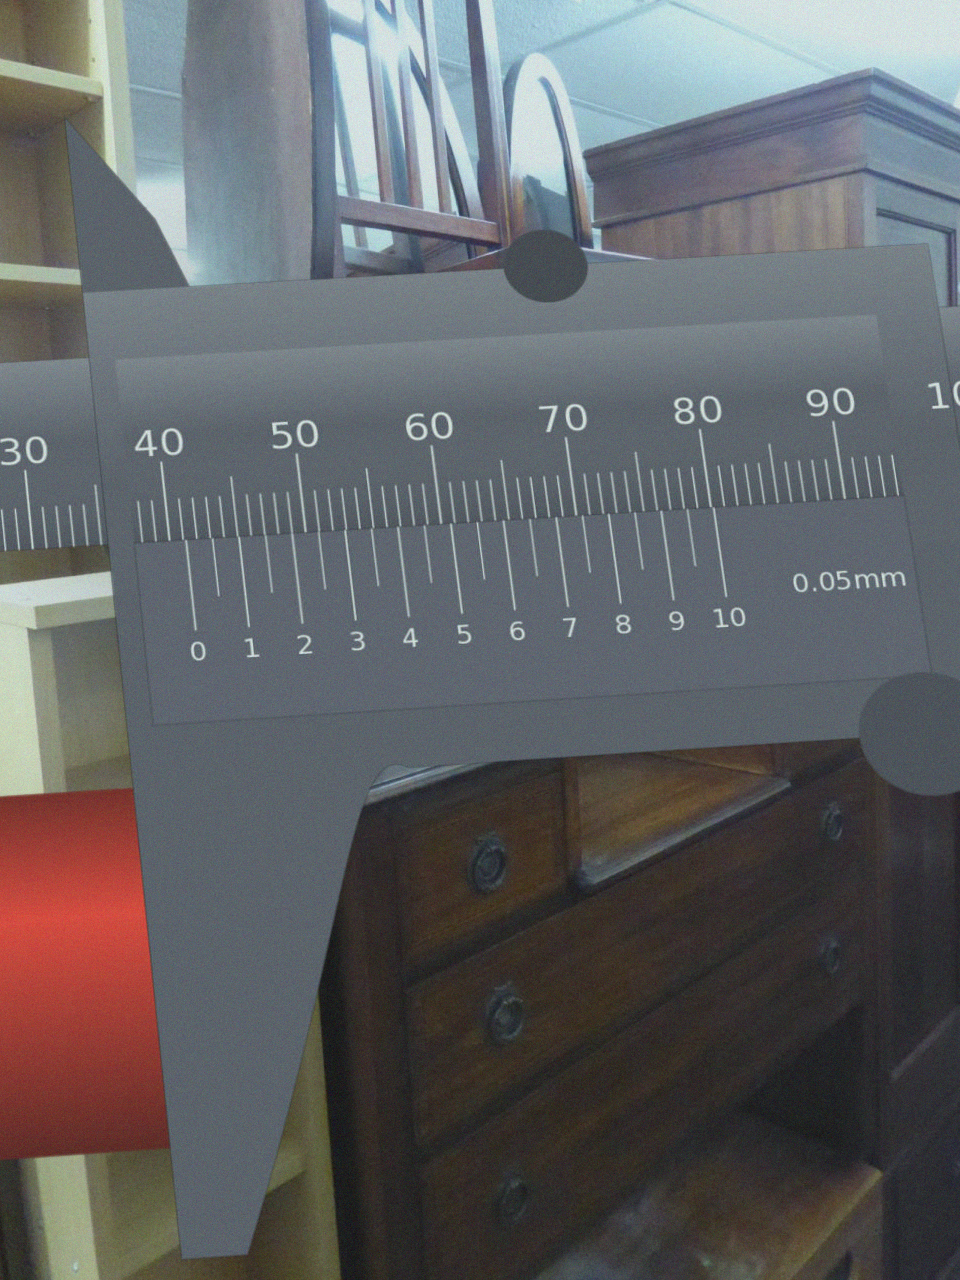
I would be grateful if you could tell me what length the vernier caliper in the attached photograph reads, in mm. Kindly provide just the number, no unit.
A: 41.2
